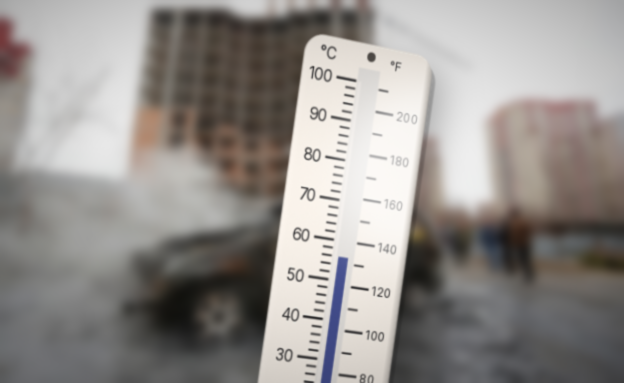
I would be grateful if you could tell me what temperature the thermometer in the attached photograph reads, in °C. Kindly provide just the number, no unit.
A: 56
